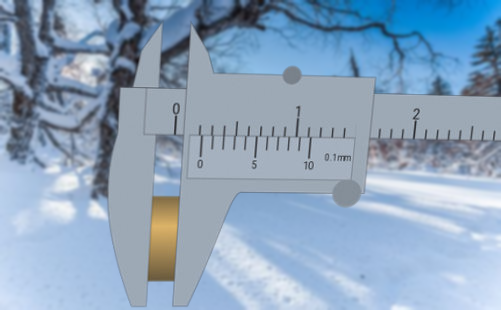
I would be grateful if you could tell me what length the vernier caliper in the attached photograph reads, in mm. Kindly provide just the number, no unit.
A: 2.2
